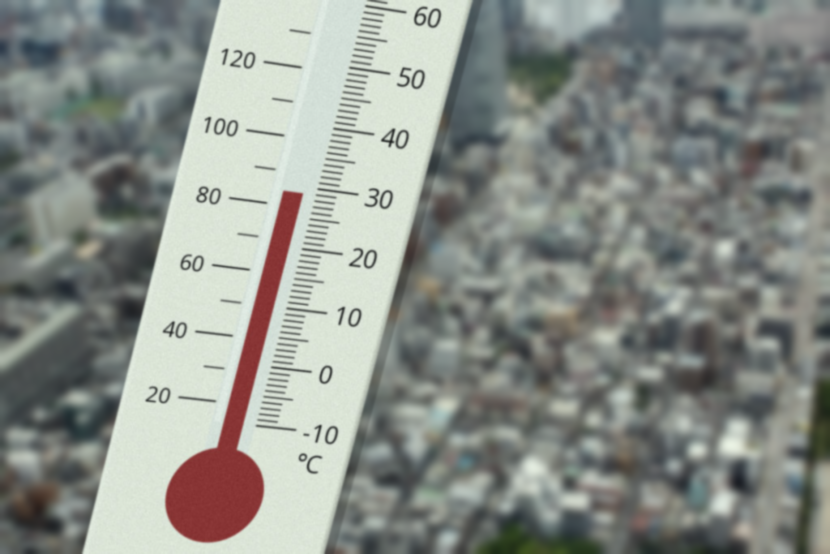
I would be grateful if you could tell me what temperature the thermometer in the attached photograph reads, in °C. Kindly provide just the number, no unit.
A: 29
